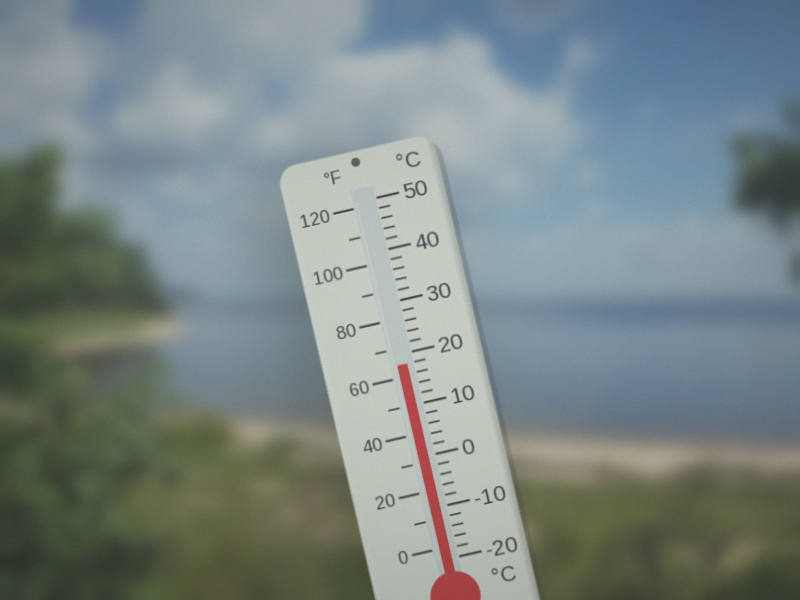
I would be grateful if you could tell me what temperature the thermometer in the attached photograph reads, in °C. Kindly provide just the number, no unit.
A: 18
